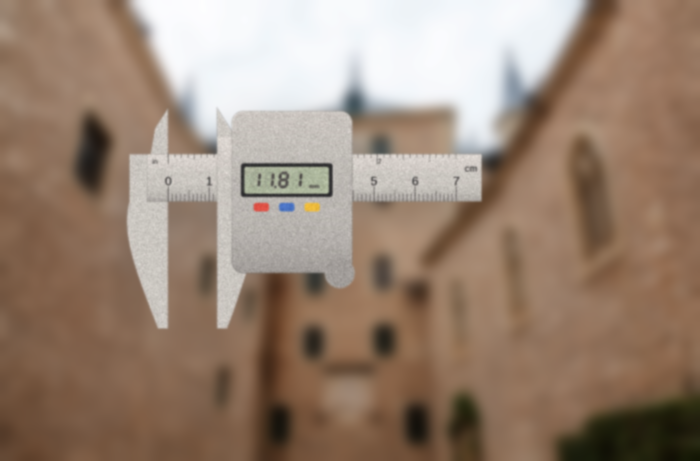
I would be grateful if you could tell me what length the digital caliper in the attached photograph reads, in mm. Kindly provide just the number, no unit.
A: 11.81
